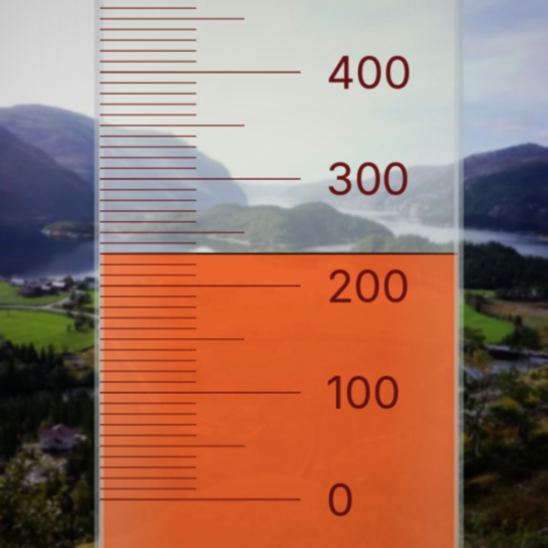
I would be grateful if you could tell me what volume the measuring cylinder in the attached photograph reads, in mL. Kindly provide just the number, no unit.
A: 230
